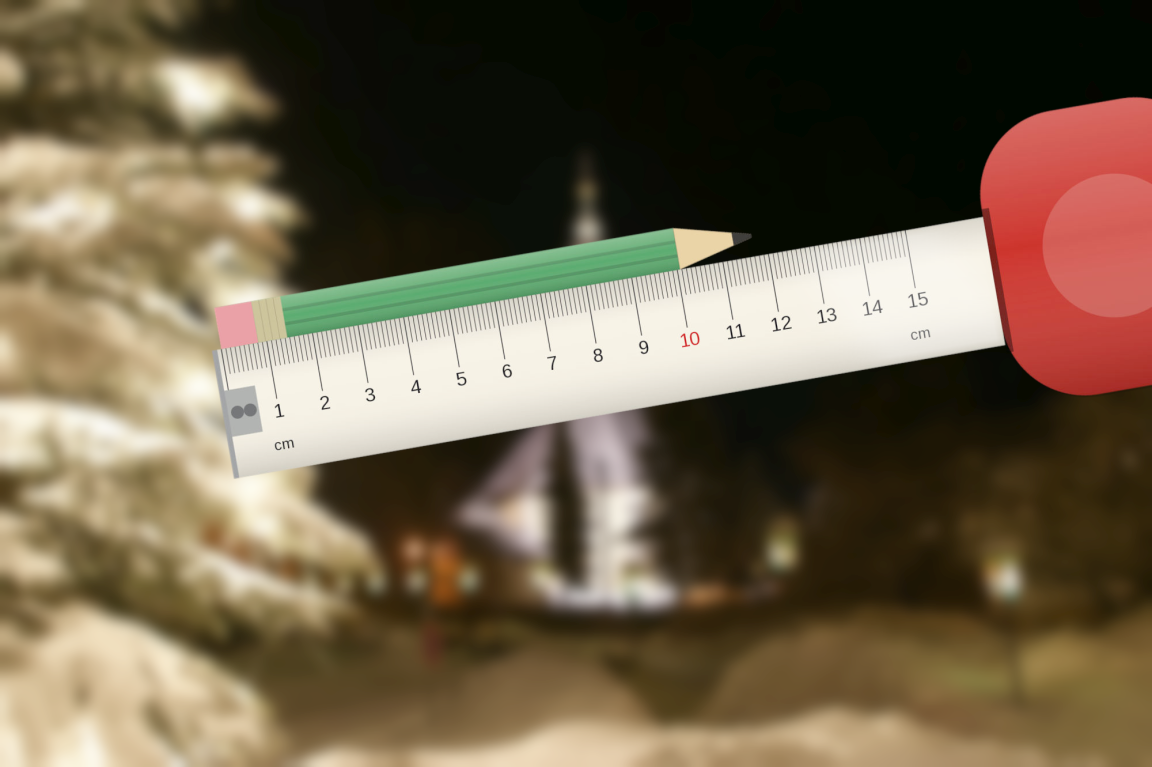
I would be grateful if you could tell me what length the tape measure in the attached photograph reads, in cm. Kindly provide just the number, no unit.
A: 11.7
